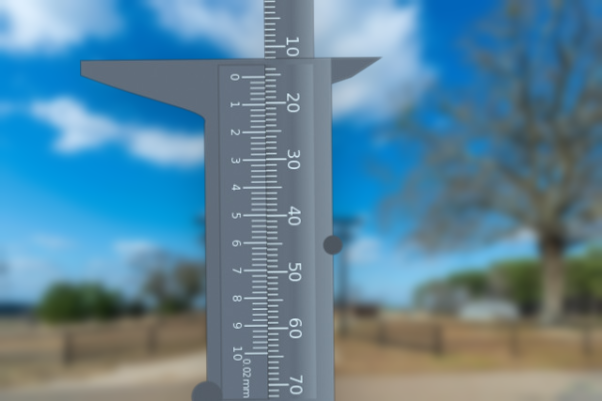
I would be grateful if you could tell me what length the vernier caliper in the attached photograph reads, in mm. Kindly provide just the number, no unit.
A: 15.4
